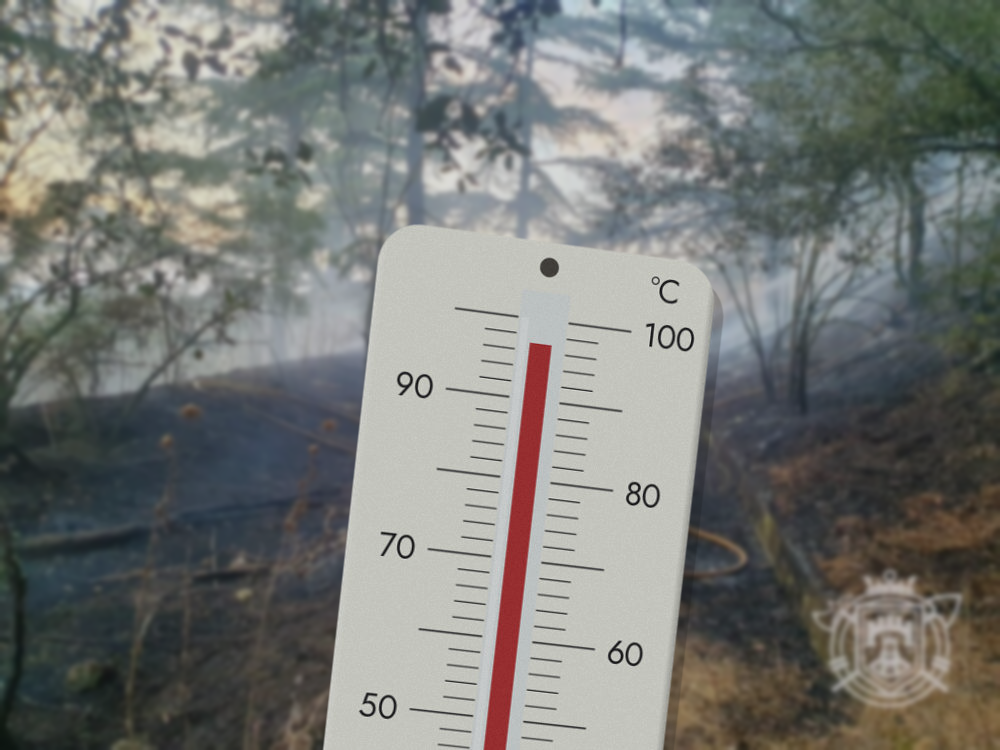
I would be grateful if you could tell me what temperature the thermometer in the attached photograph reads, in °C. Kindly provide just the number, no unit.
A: 97
